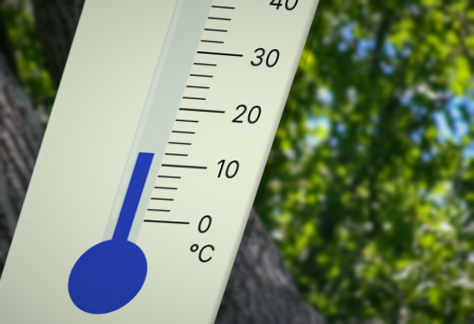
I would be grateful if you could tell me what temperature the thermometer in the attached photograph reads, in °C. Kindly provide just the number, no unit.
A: 12
